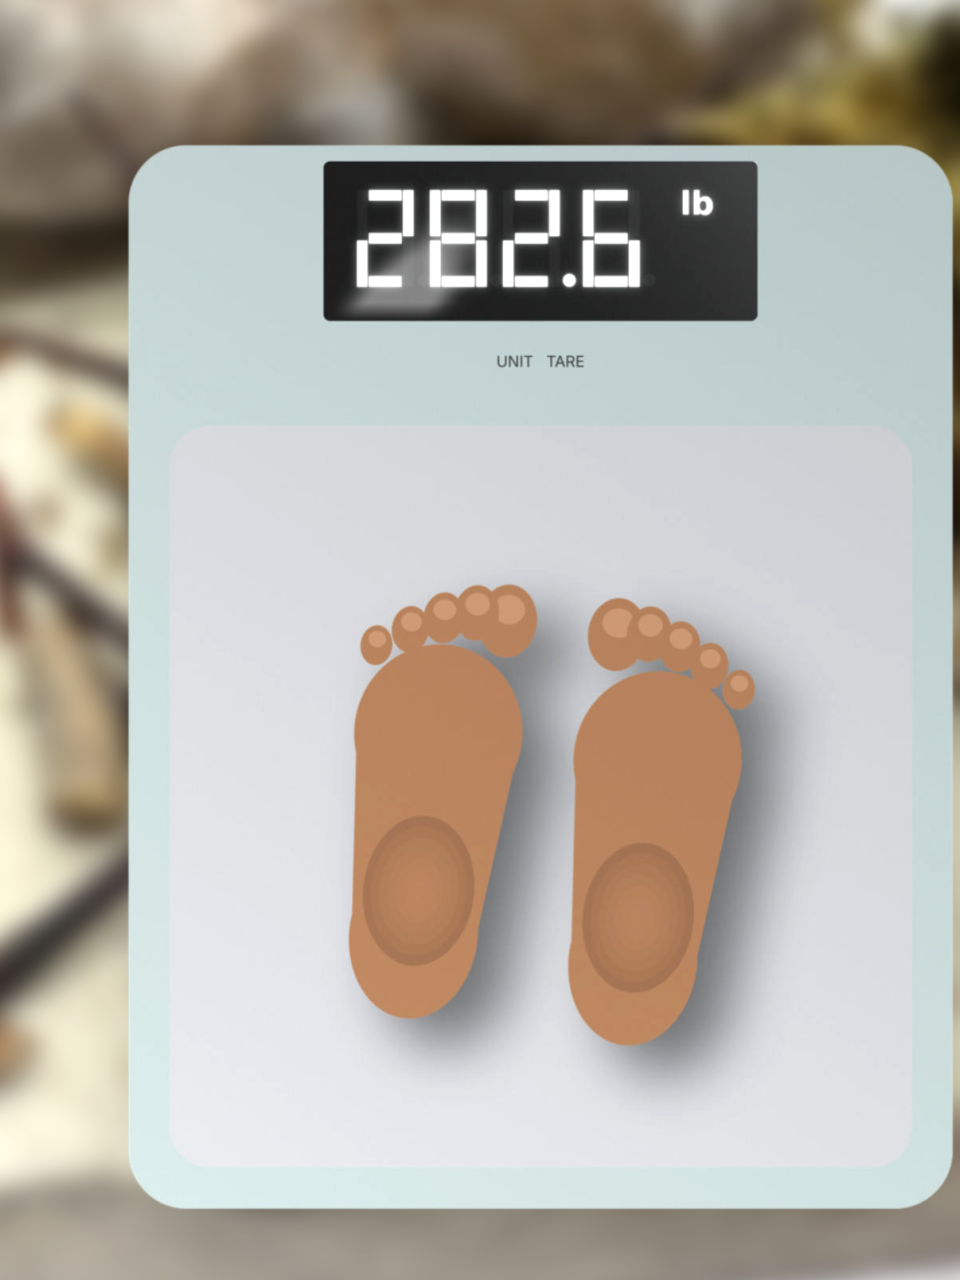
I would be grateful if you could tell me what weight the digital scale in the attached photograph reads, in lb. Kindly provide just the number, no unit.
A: 282.6
